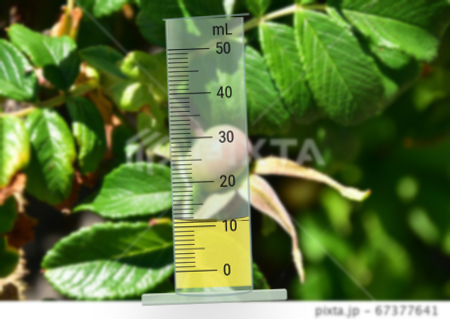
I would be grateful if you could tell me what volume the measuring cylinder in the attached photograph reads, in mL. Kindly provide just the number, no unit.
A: 11
